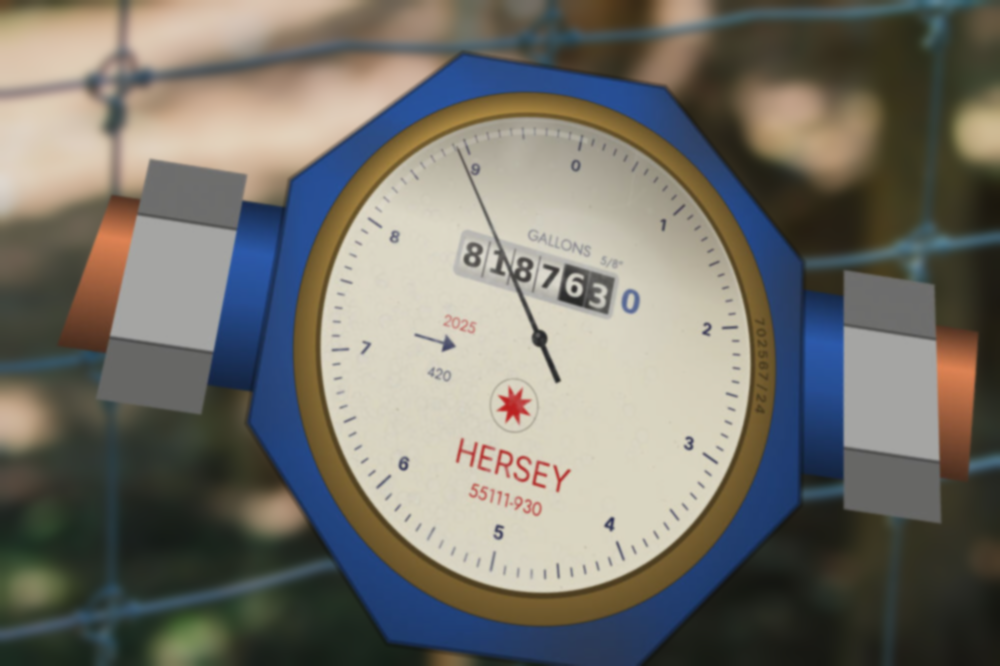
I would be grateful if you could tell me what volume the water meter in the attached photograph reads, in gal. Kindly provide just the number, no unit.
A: 8187628.9
